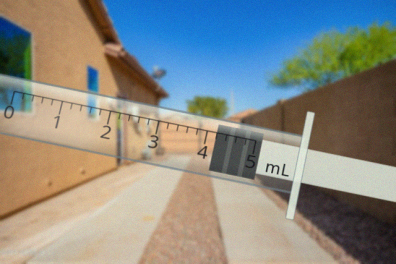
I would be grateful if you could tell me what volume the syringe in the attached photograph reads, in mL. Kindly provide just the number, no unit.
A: 4.2
